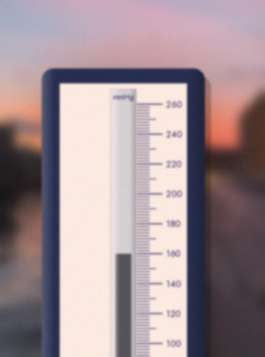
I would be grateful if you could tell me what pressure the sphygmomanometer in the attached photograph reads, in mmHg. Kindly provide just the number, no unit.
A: 160
